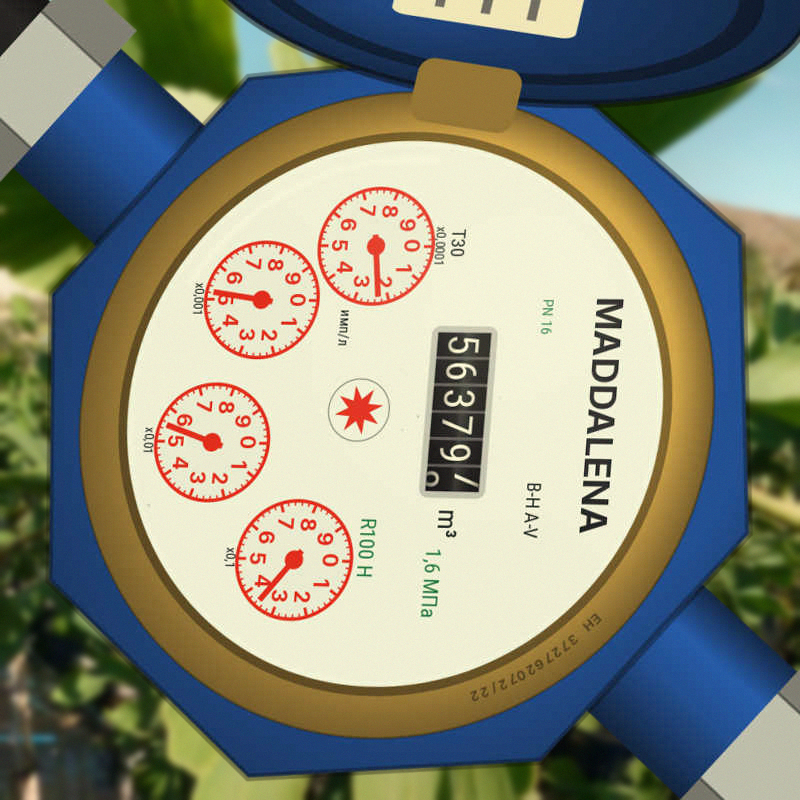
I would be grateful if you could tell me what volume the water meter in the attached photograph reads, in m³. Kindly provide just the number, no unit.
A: 563797.3552
